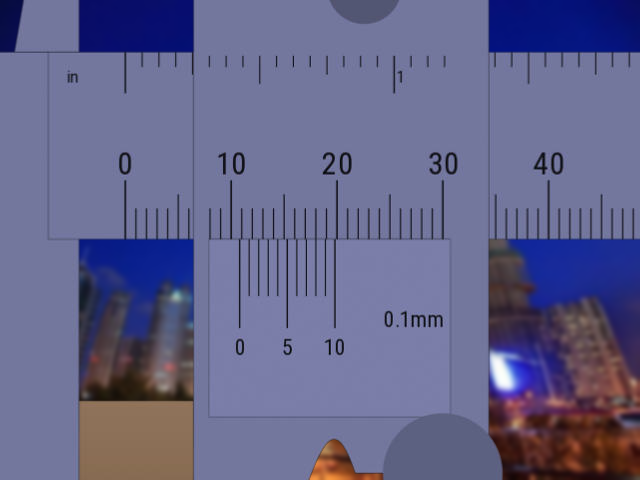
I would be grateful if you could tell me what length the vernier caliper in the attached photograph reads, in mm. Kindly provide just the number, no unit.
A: 10.8
